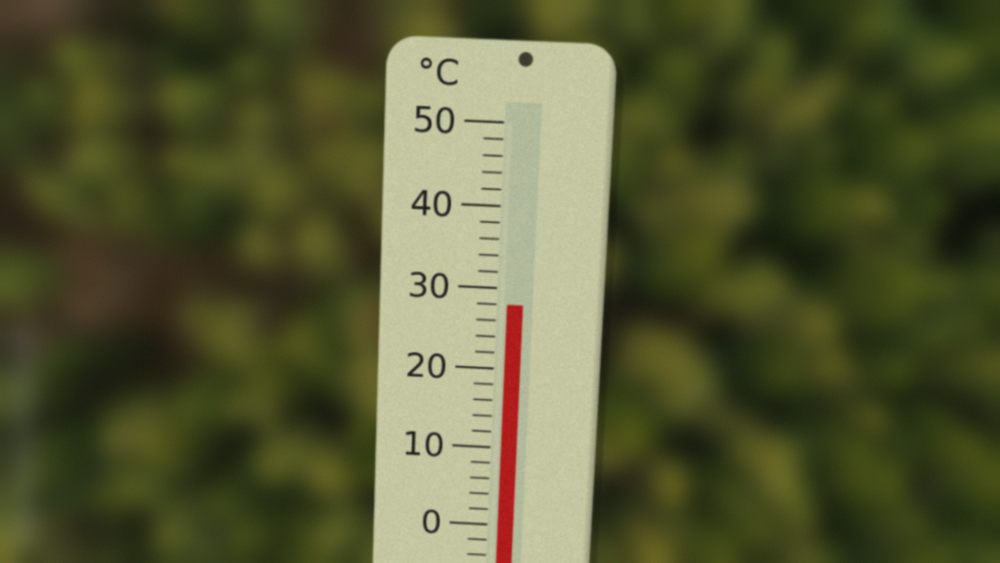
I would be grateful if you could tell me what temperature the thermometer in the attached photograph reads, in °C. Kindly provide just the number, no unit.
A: 28
